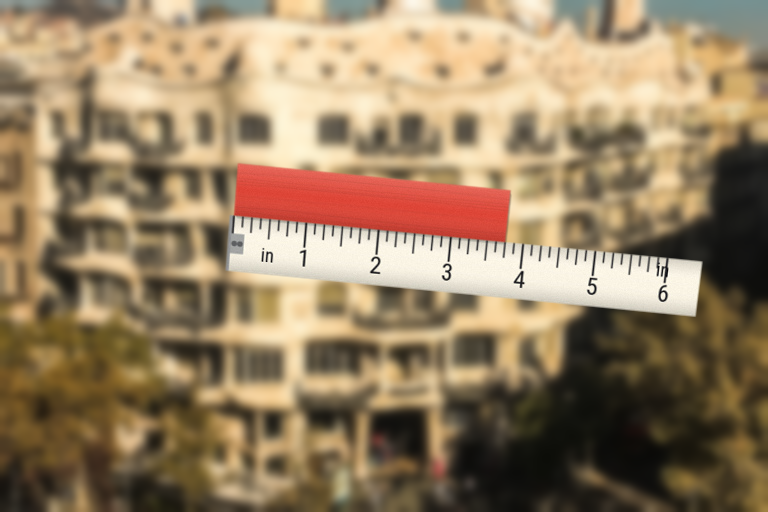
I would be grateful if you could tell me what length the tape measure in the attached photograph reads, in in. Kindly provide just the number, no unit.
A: 3.75
